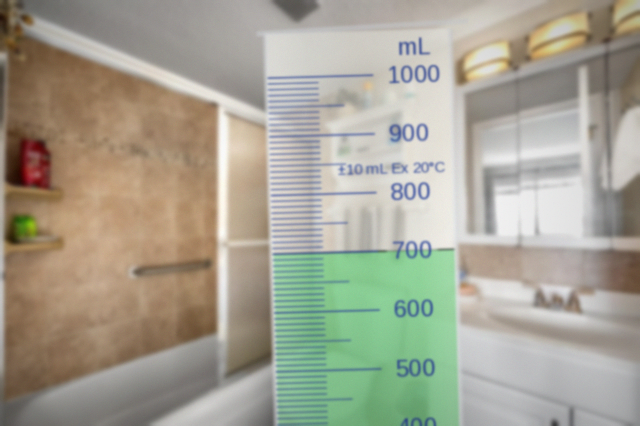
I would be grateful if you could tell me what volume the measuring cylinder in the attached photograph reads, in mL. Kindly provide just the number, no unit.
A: 700
